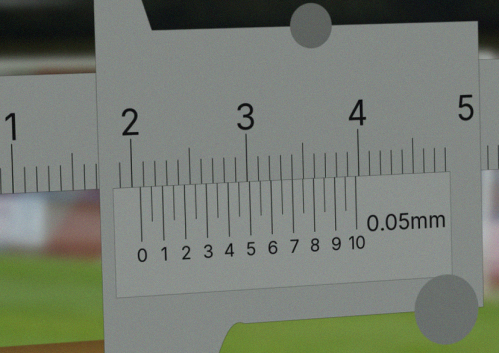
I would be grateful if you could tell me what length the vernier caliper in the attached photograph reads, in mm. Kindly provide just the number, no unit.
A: 20.7
